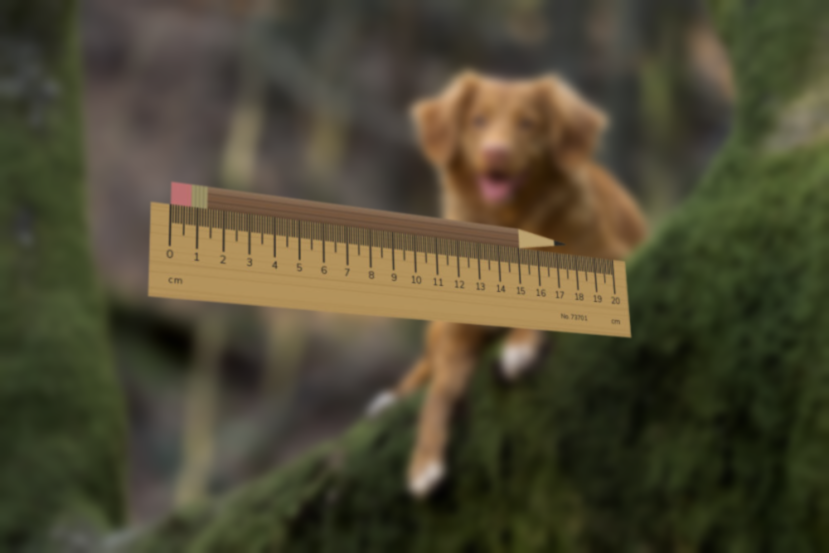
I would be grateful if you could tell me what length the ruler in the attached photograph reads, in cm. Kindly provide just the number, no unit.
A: 17.5
